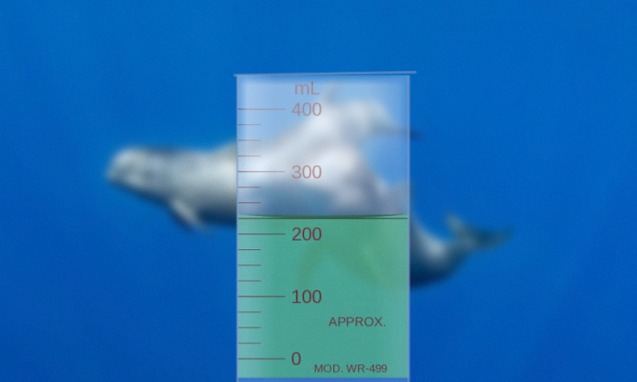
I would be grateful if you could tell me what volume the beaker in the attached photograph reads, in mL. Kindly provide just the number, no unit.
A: 225
